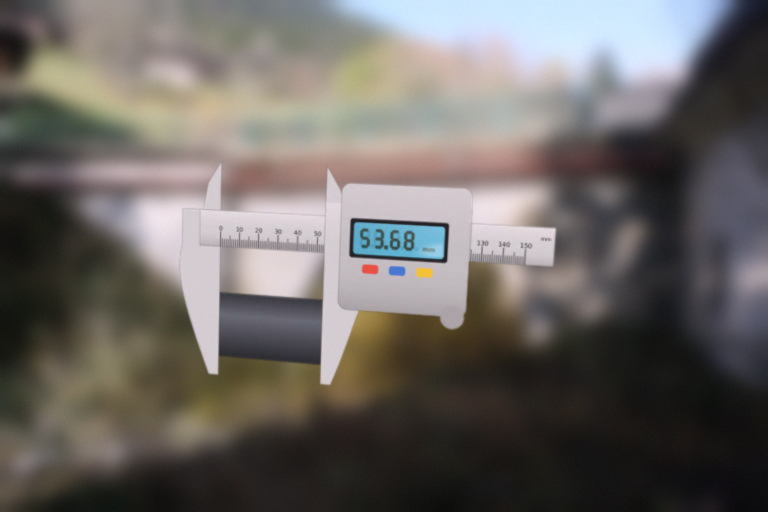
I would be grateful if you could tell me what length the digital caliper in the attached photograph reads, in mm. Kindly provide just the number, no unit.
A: 53.68
